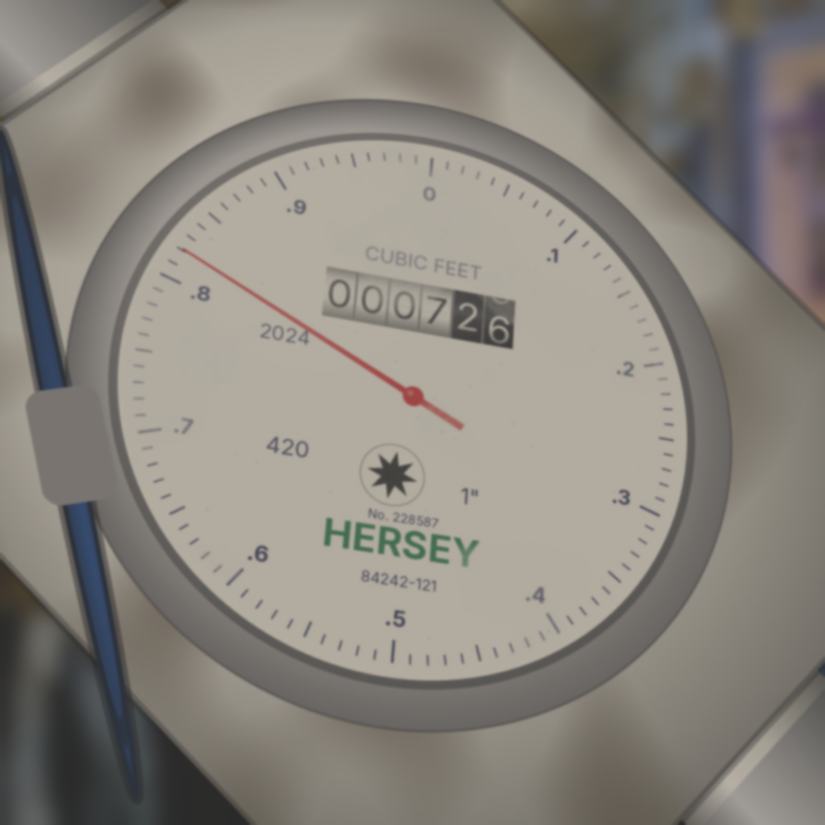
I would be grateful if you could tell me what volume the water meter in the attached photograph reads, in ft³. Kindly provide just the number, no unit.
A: 725.82
